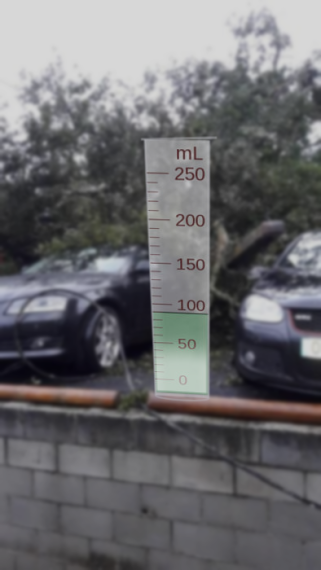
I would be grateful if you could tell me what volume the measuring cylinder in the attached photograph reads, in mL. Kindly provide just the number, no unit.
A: 90
